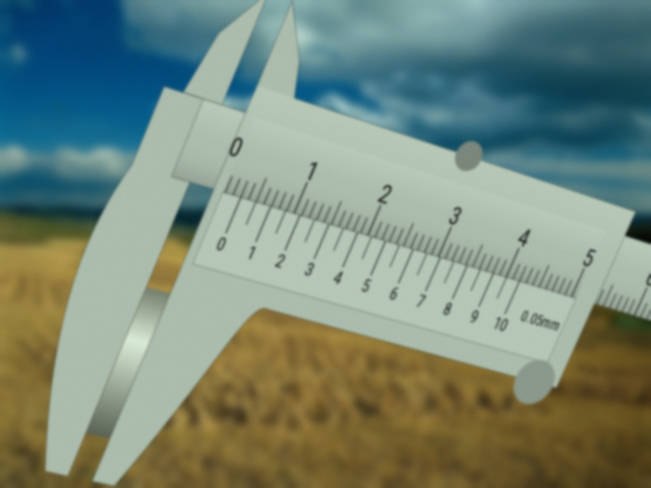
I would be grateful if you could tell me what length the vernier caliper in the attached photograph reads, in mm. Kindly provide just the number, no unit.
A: 3.0
